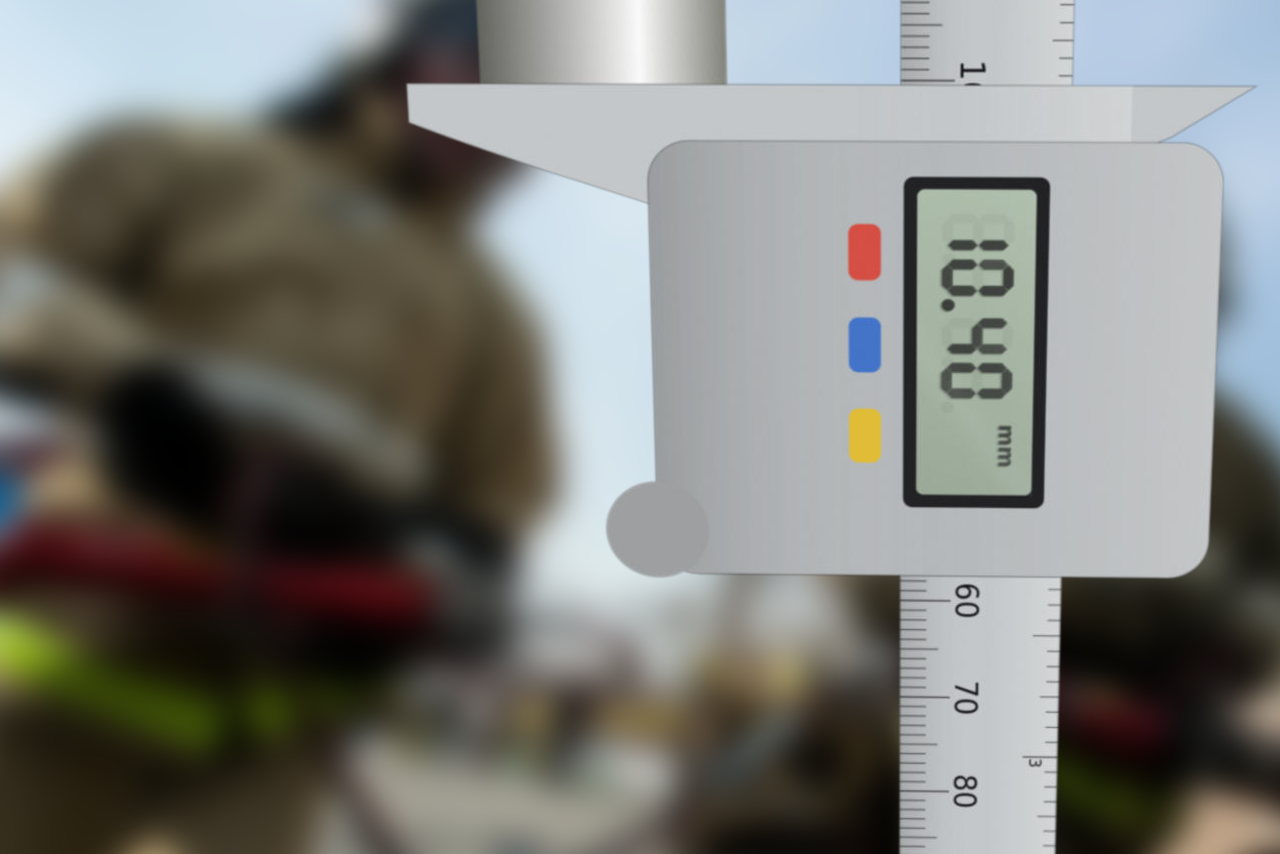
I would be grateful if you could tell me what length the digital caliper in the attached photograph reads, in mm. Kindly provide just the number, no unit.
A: 10.40
